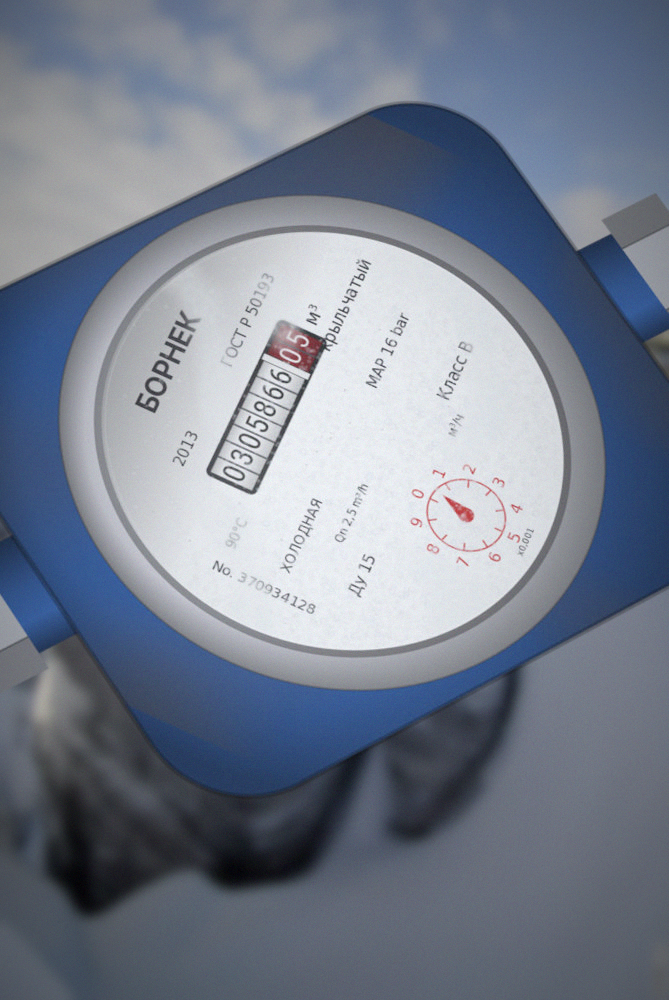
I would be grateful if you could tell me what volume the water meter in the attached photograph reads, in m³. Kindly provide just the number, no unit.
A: 305866.050
